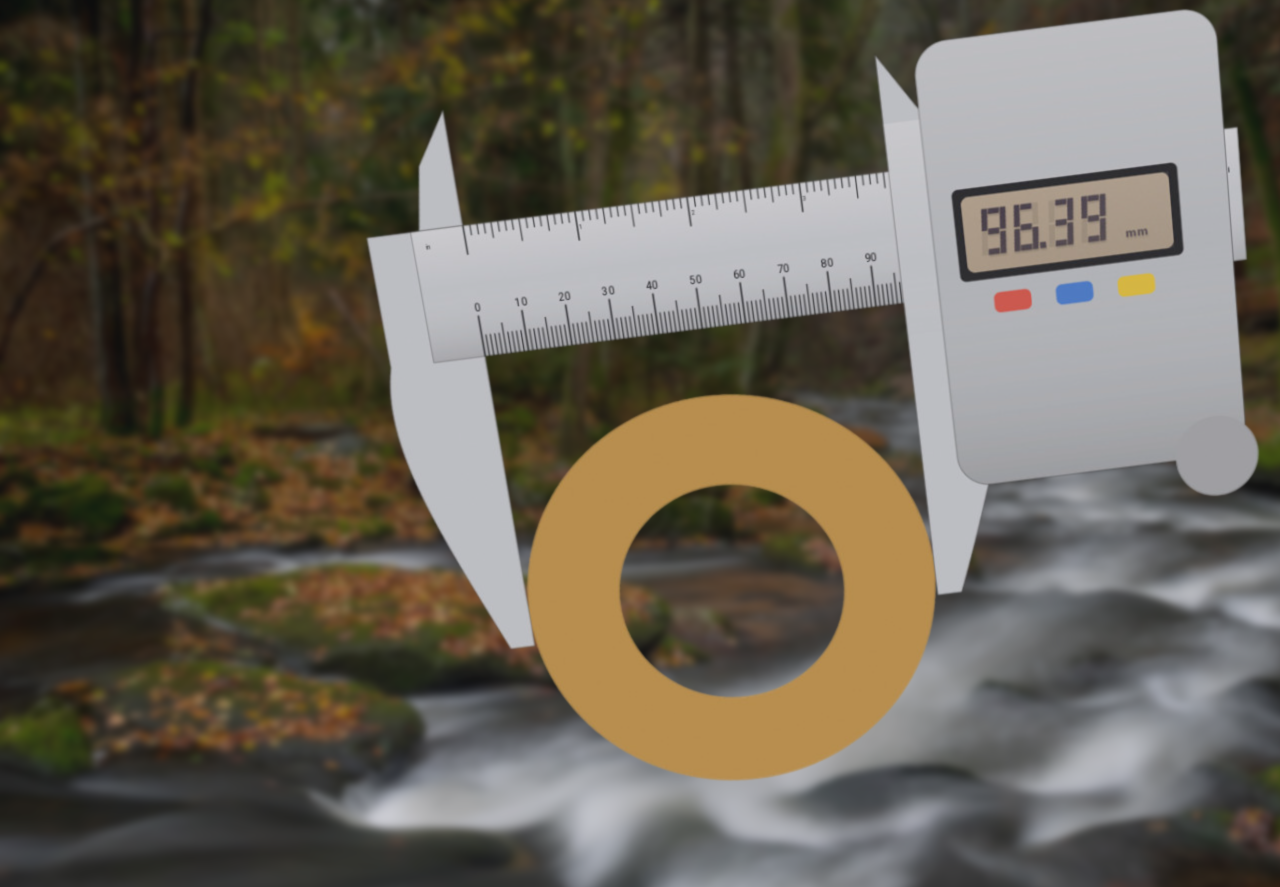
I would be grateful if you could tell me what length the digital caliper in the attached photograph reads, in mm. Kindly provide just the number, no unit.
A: 96.39
